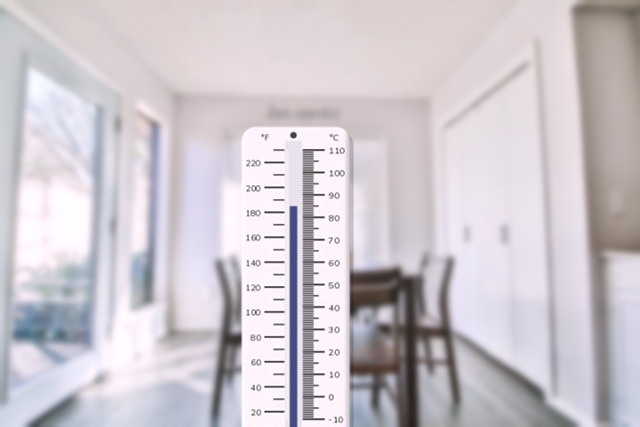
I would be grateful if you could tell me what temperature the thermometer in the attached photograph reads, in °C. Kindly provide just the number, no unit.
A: 85
